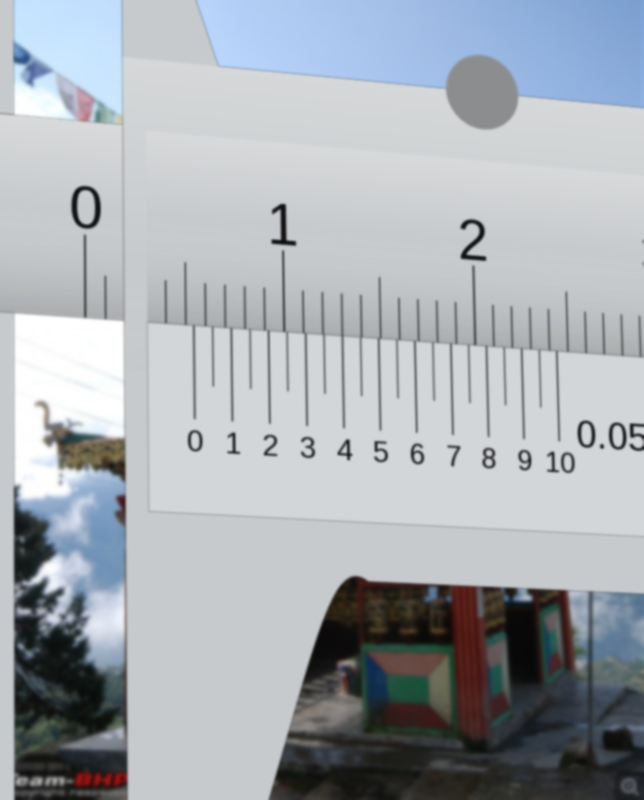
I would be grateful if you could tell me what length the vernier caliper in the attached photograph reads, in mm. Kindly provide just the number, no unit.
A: 5.4
